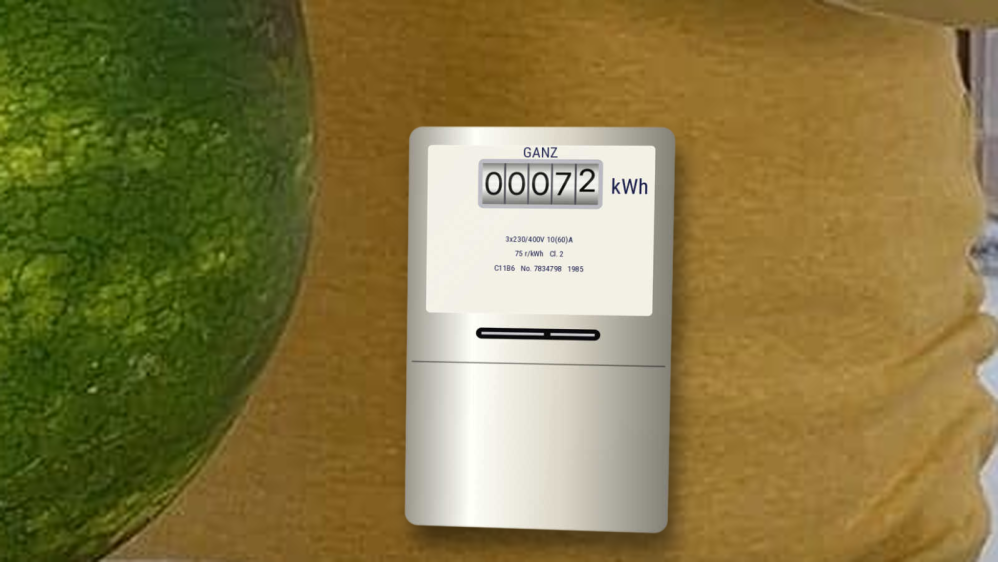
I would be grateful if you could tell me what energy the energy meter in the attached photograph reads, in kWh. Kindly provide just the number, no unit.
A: 72
